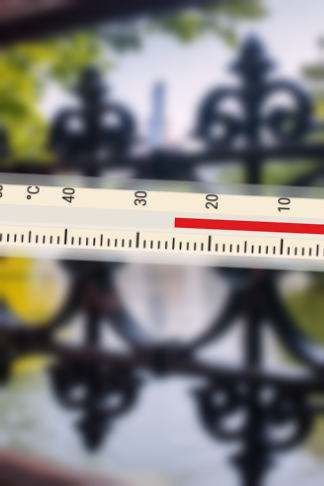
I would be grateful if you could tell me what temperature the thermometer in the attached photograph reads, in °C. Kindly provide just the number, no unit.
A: 25
